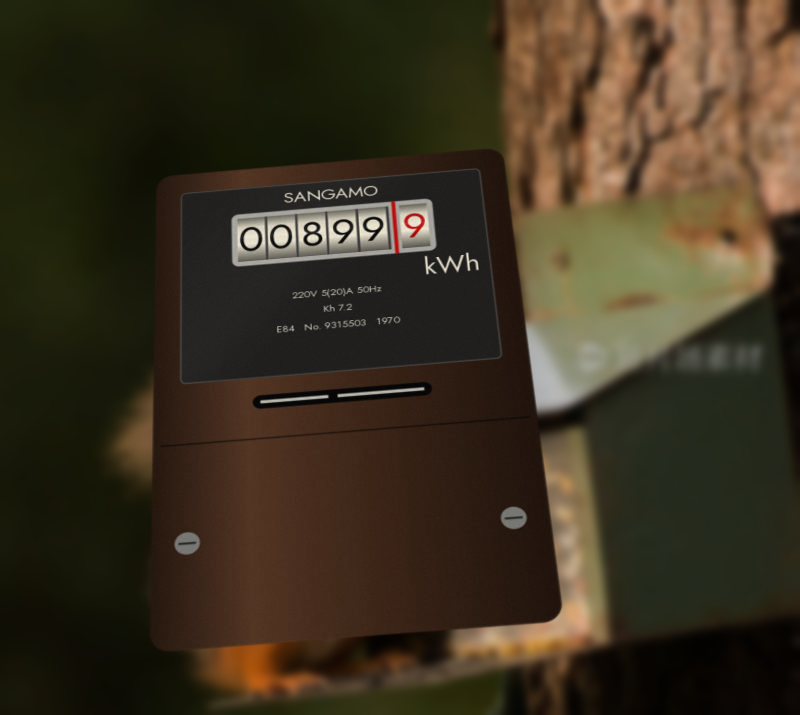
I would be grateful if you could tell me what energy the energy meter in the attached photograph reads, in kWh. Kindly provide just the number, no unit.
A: 899.9
